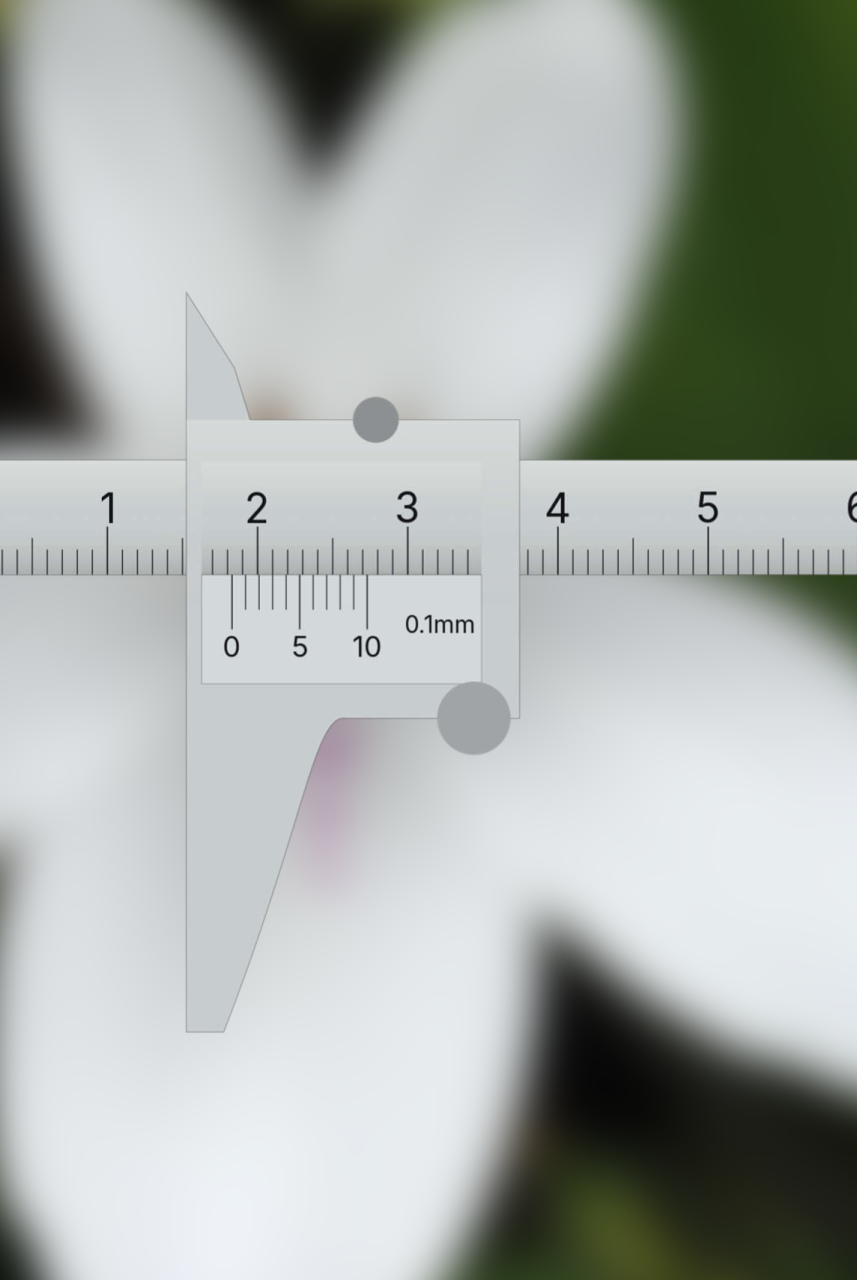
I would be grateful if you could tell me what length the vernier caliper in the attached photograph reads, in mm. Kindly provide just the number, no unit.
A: 18.3
